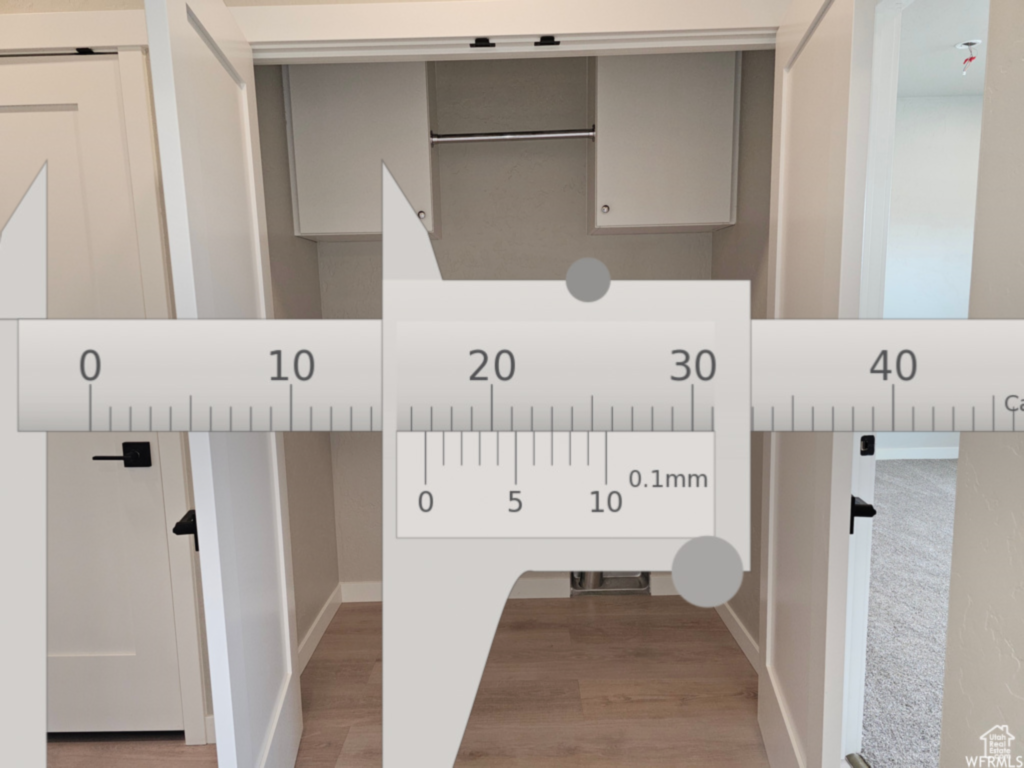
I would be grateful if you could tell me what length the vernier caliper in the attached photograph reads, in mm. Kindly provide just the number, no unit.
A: 16.7
